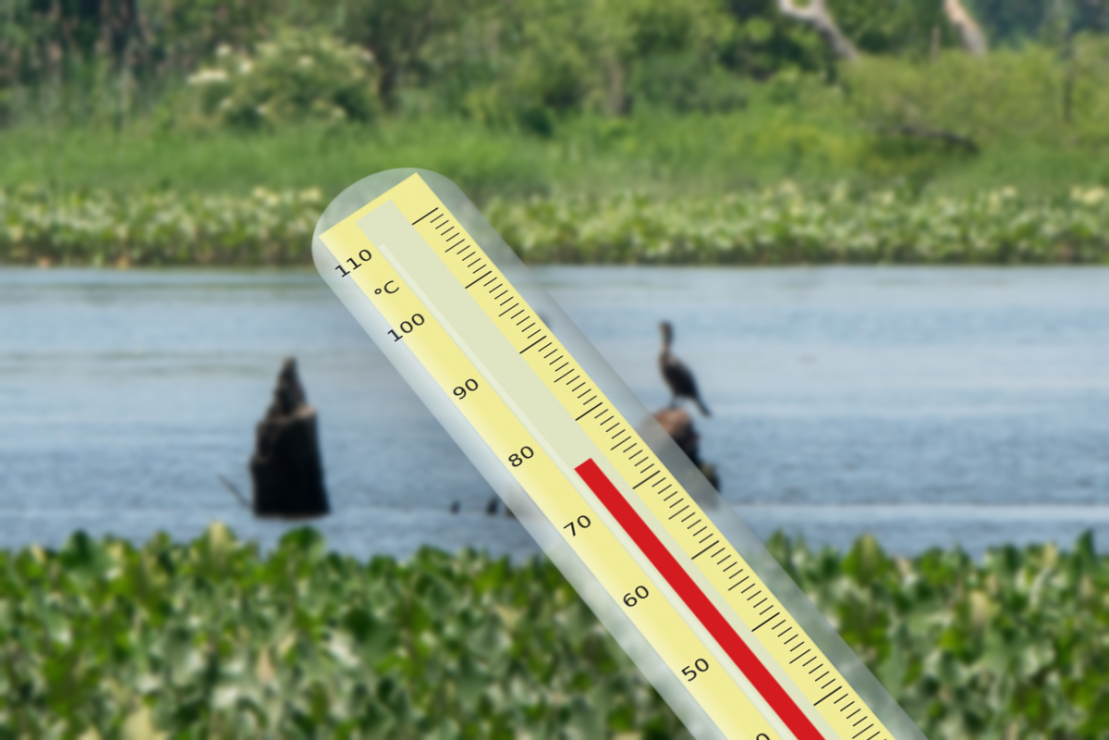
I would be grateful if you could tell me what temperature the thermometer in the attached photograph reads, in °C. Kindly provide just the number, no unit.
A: 75.5
